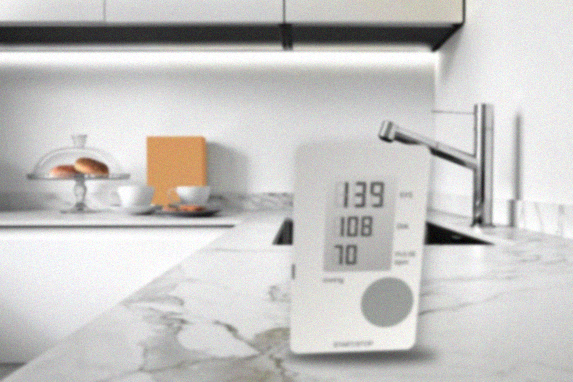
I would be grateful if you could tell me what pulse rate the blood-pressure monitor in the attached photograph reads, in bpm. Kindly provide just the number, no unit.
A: 70
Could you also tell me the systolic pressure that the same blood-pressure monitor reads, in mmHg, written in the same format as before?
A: 139
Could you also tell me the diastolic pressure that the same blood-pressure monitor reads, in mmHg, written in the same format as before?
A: 108
